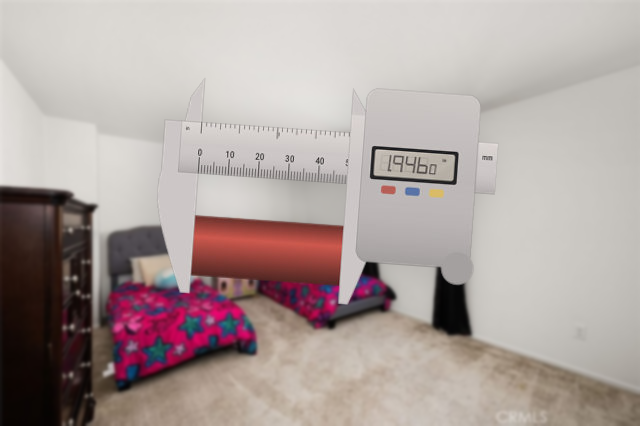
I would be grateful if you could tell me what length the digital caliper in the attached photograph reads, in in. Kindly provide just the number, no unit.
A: 1.9460
